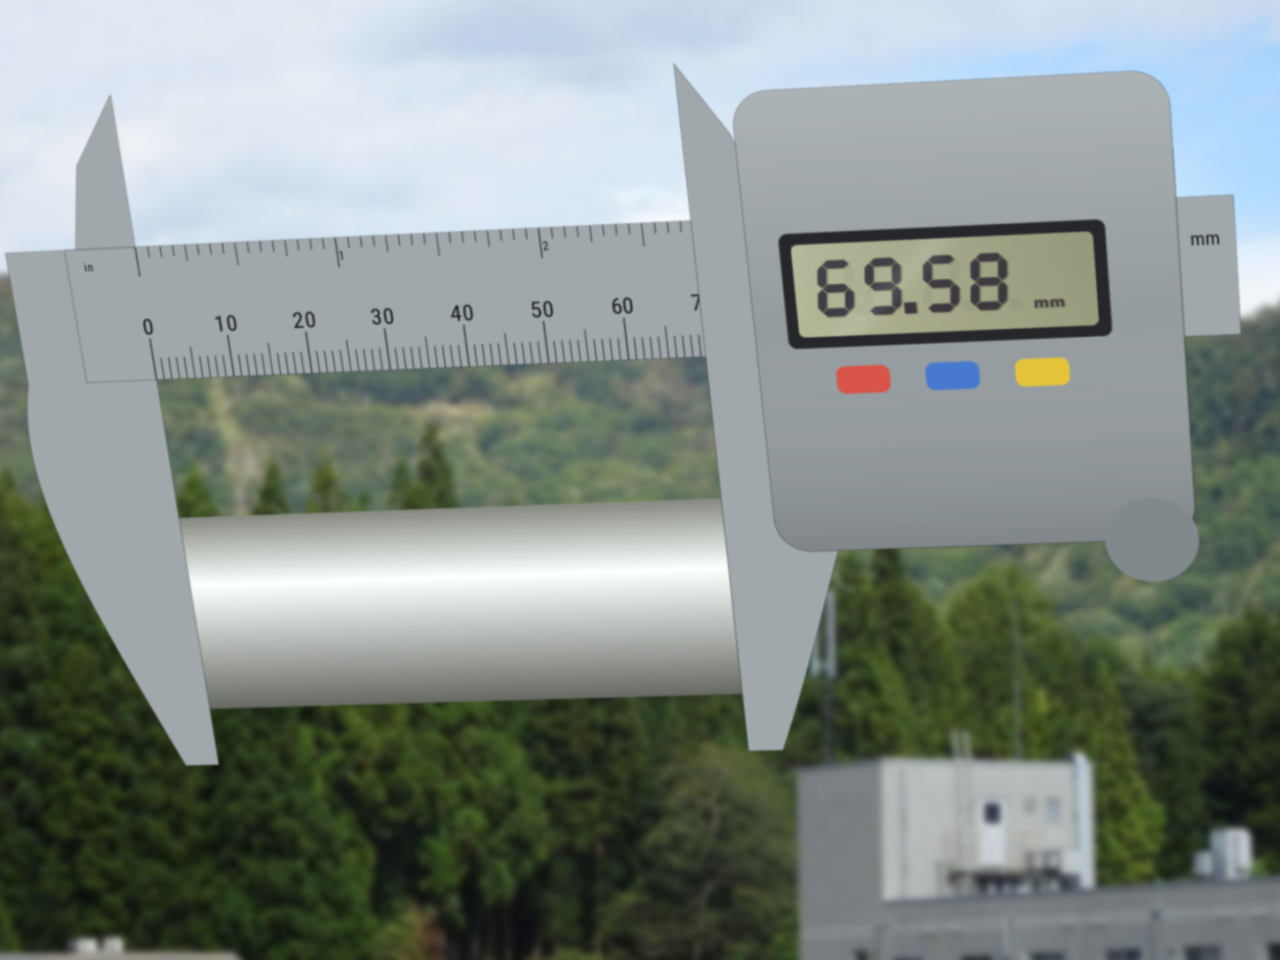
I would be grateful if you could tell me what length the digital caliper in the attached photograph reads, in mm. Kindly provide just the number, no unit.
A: 69.58
